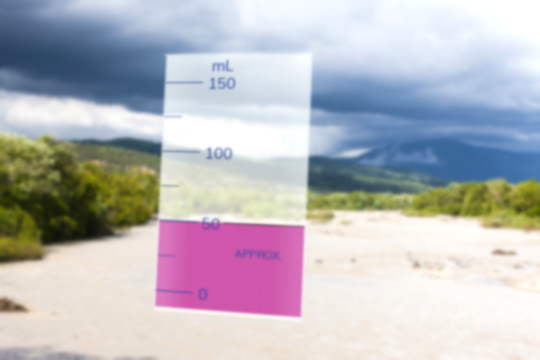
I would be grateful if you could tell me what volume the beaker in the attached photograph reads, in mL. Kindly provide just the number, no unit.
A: 50
